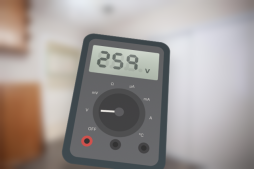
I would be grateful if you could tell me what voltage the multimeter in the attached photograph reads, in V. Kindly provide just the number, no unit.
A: 259
